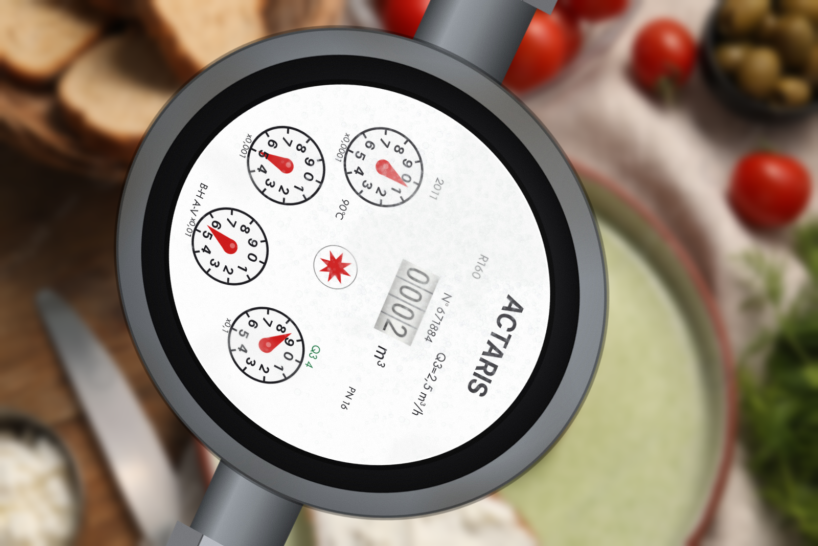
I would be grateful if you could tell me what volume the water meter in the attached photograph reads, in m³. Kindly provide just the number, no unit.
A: 2.8550
